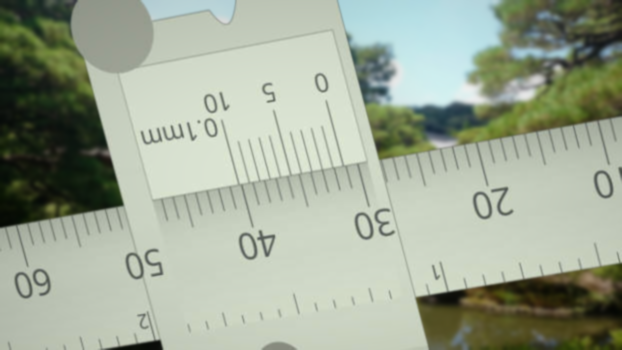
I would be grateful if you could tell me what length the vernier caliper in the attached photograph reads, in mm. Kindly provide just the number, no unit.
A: 31.2
